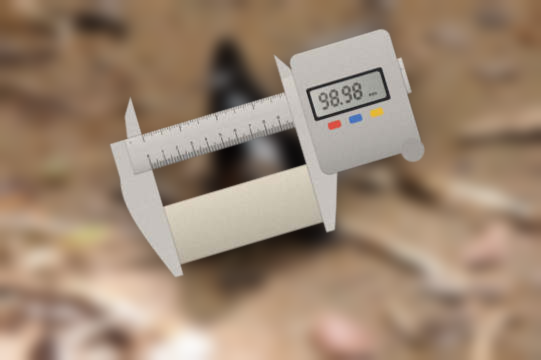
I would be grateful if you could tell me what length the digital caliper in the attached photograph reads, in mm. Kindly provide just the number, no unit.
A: 98.98
